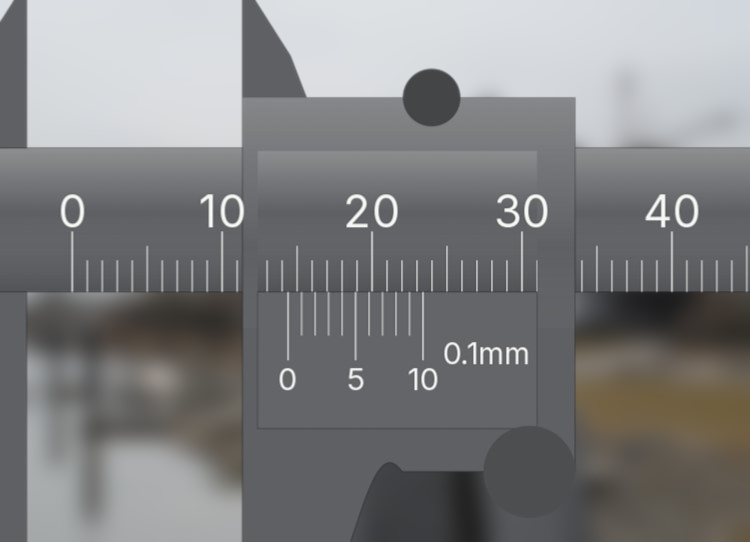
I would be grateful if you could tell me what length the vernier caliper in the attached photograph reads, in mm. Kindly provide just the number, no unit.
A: 14.4
